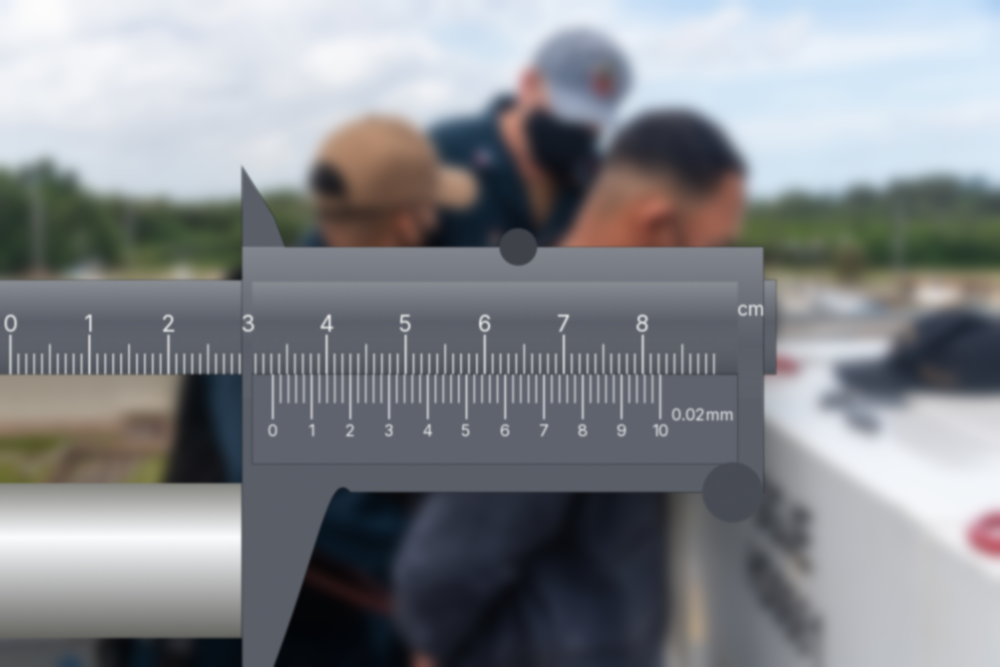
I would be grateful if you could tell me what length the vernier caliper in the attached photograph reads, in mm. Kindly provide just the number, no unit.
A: 33.2
